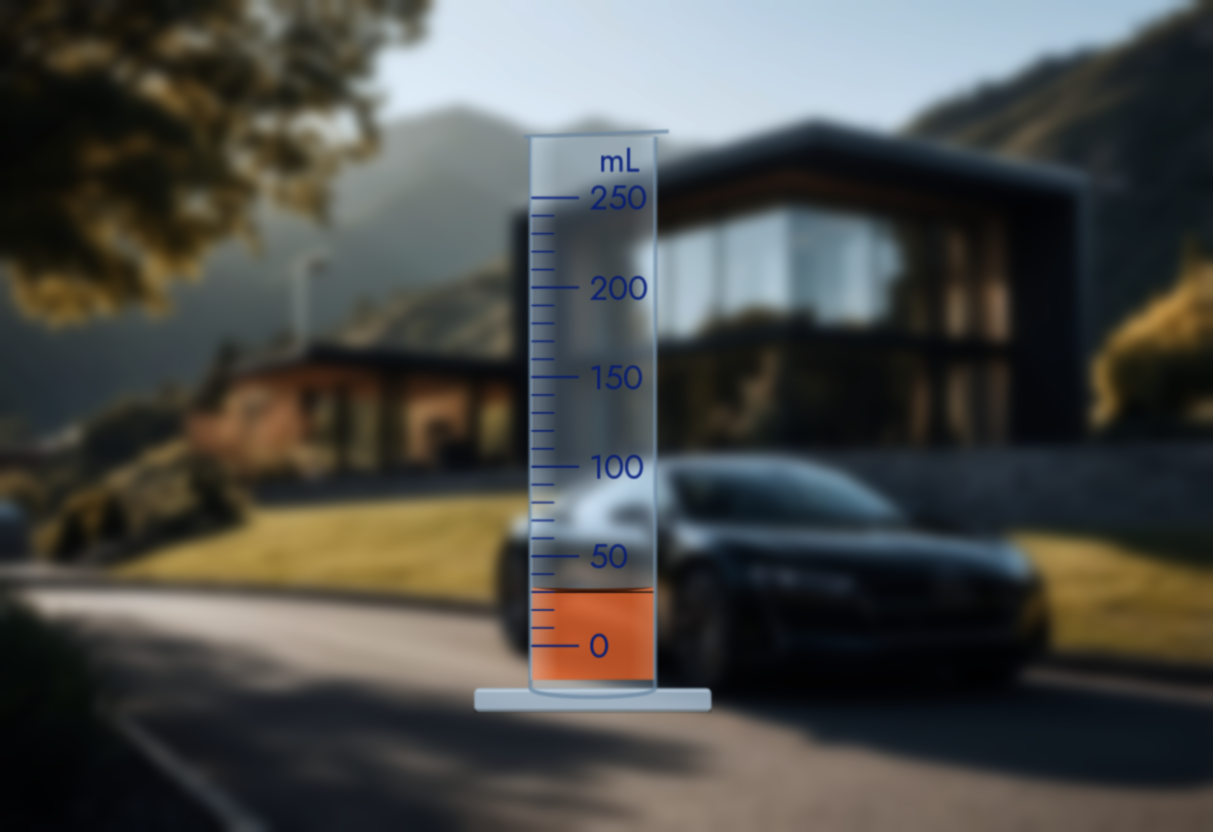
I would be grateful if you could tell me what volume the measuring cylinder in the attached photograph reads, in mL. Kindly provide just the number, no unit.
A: 30
